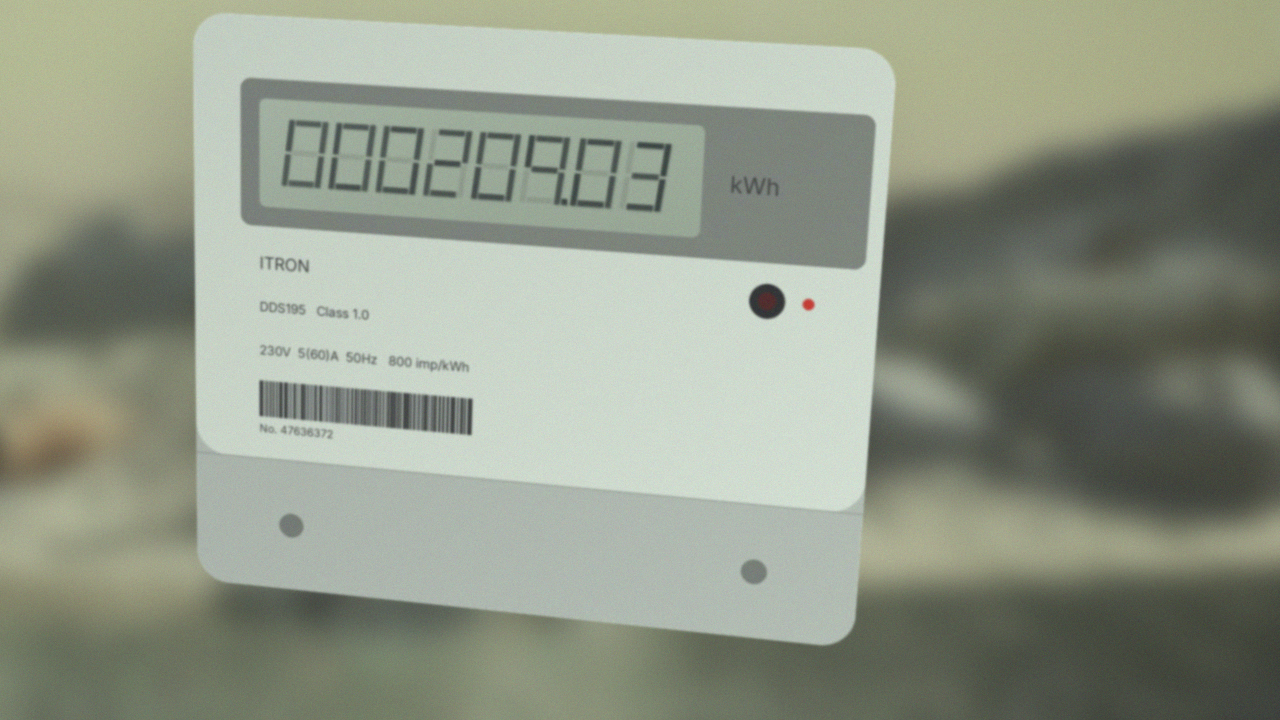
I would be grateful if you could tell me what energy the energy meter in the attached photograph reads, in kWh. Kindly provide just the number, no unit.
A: 209.03
